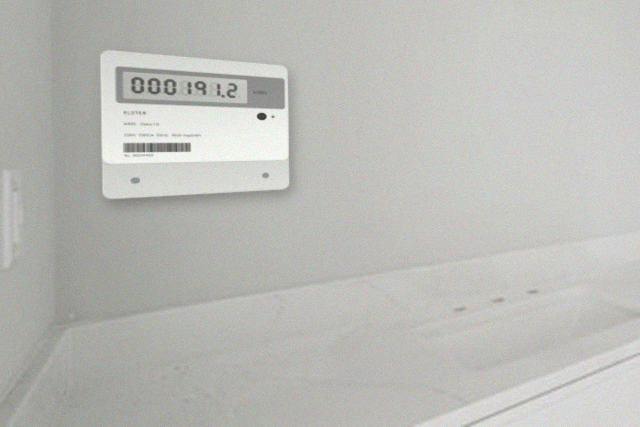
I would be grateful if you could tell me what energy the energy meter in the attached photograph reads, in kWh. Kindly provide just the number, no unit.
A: 191.2
